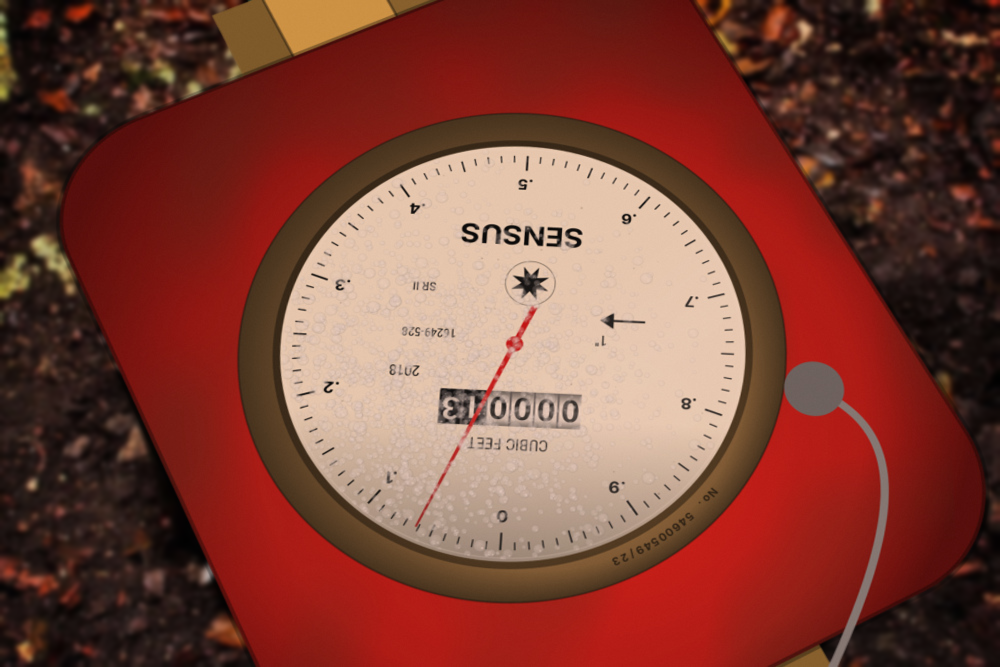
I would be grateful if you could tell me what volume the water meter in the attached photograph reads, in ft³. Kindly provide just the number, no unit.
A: 13.06
